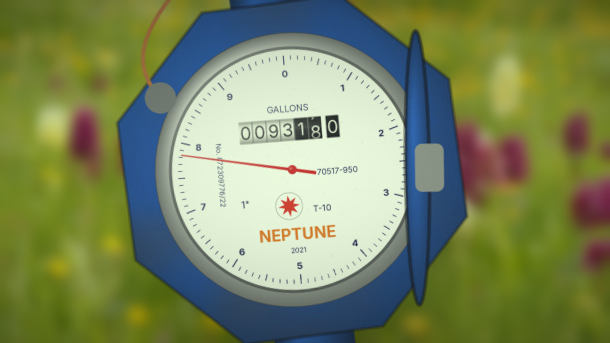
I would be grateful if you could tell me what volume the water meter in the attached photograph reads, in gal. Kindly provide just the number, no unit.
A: 93177.8
